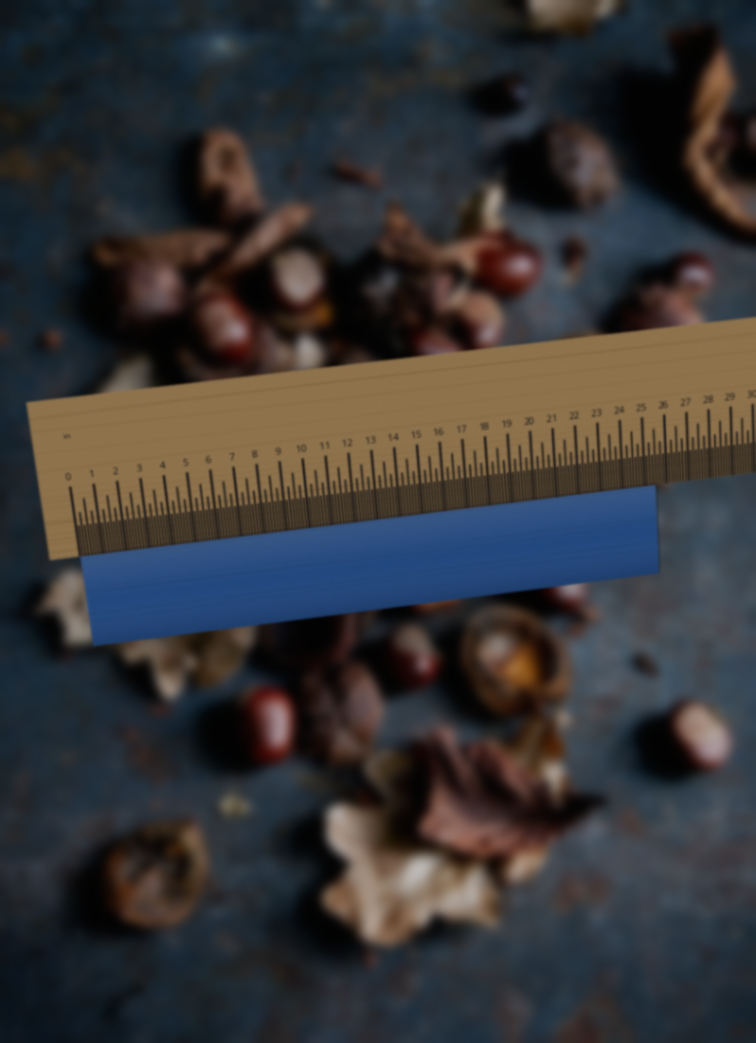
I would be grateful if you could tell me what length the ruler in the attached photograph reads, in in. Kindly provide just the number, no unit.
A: 25.5
